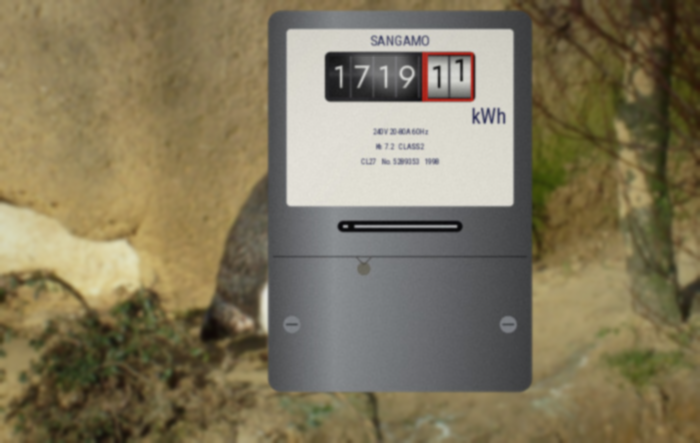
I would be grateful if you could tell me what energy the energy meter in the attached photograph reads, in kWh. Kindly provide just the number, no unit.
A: 1719.11
